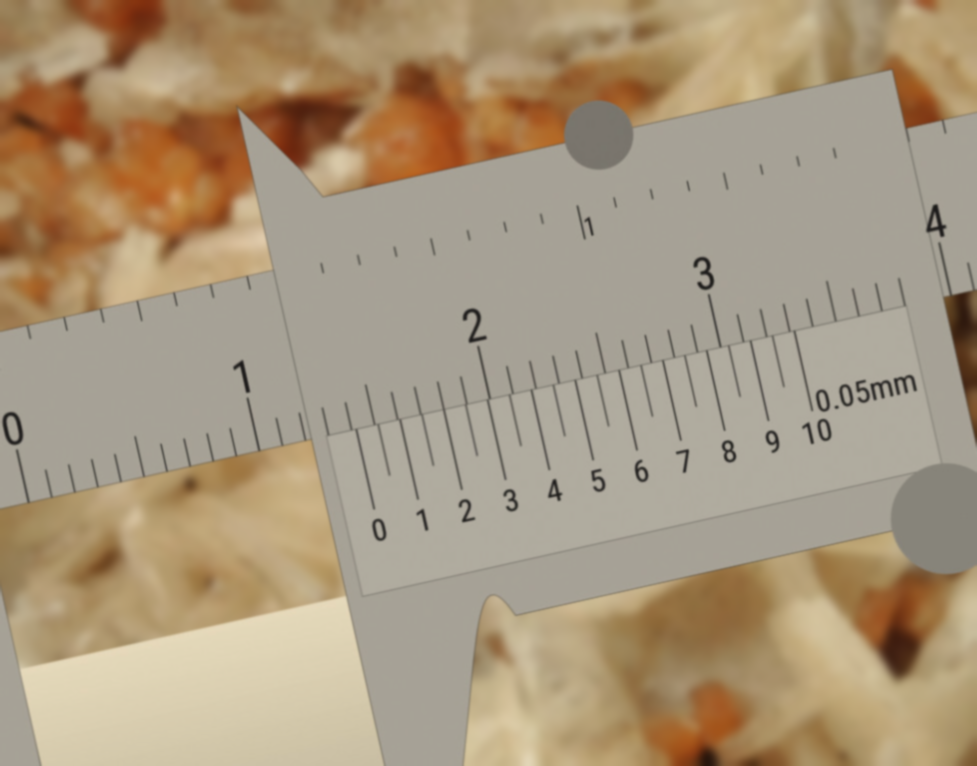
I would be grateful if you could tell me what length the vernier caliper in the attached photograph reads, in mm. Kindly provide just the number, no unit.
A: 14.2
